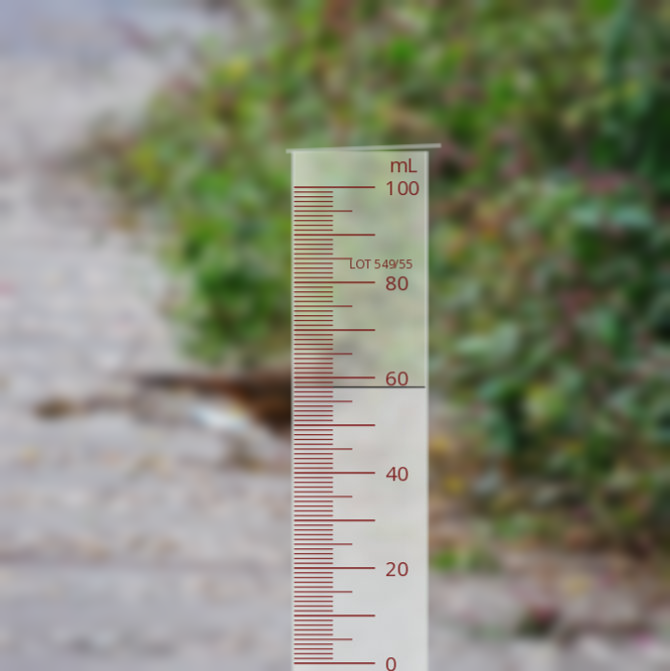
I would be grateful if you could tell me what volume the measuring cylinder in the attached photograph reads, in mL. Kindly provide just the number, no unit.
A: 58
